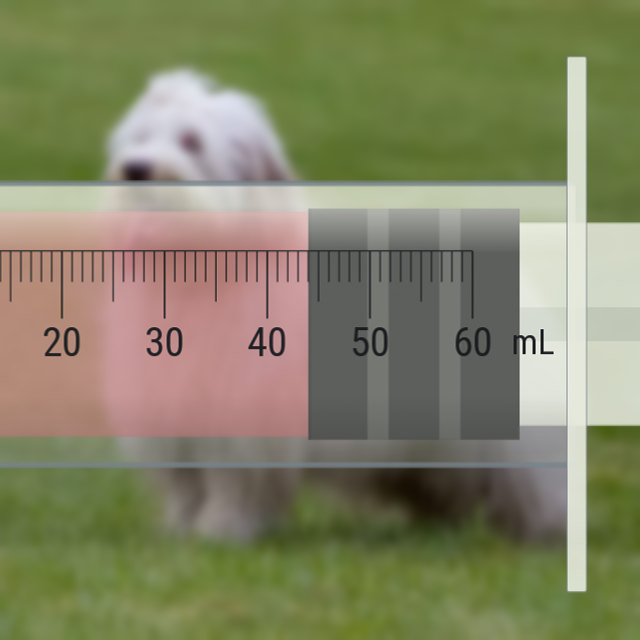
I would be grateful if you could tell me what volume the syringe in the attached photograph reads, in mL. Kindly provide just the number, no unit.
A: 44
